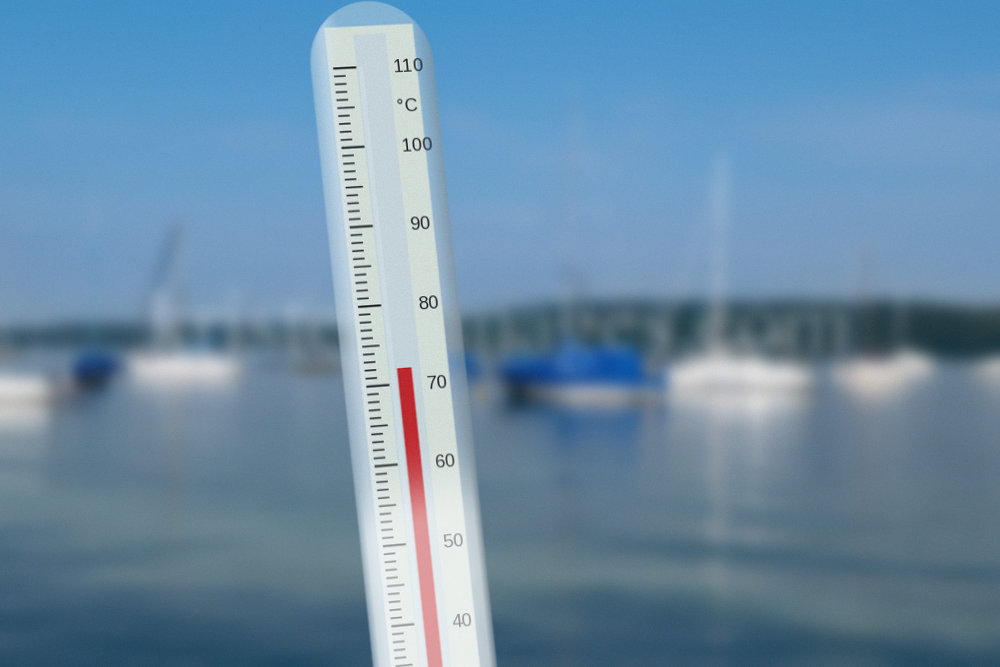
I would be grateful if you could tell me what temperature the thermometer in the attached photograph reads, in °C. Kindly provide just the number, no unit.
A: 72
